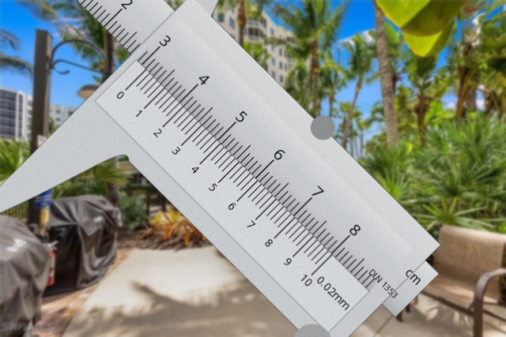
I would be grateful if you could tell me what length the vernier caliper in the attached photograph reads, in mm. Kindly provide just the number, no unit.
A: 31.2
